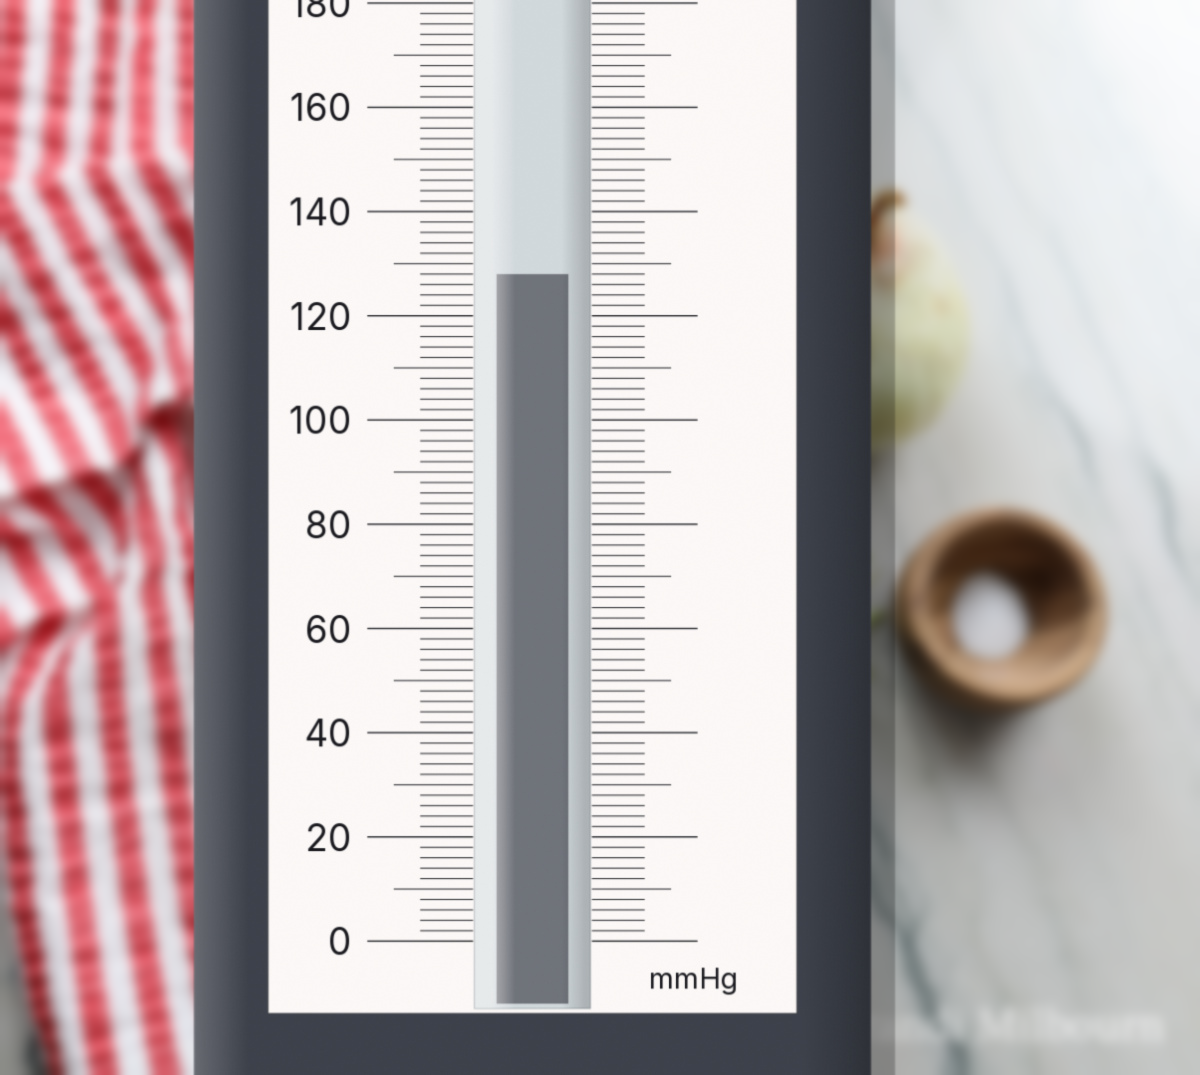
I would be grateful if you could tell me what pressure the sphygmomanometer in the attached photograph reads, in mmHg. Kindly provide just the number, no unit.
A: 128
